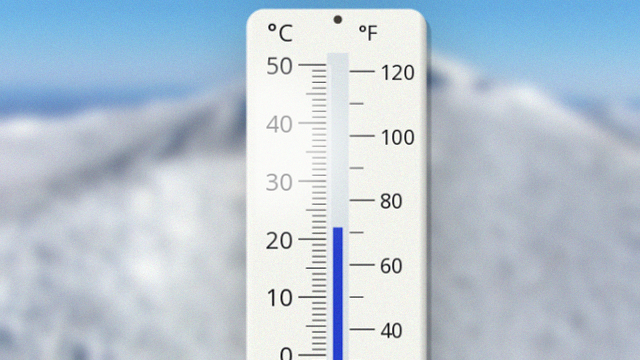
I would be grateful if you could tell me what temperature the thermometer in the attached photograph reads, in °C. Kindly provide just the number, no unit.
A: 22
